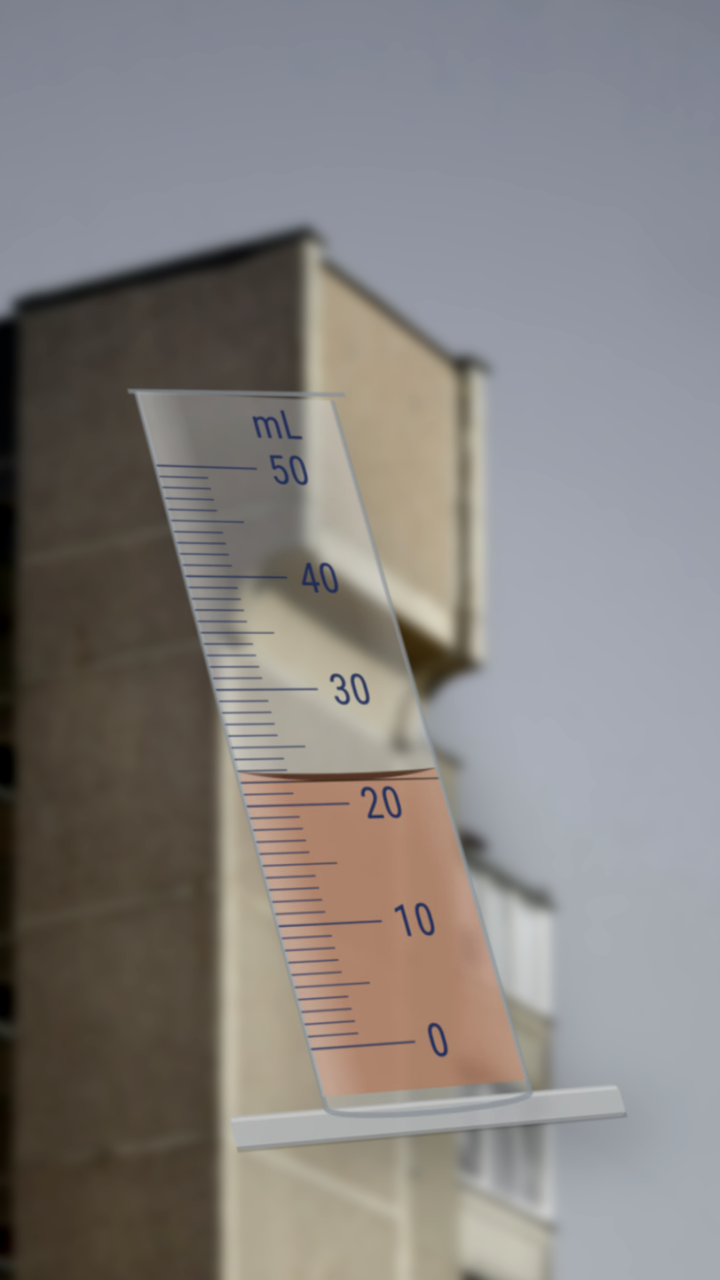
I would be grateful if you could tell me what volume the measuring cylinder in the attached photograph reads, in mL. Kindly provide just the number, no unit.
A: 22
